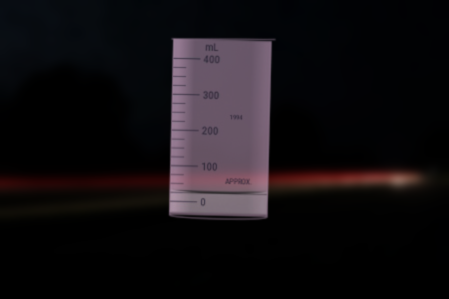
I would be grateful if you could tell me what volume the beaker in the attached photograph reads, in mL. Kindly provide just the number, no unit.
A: 25
